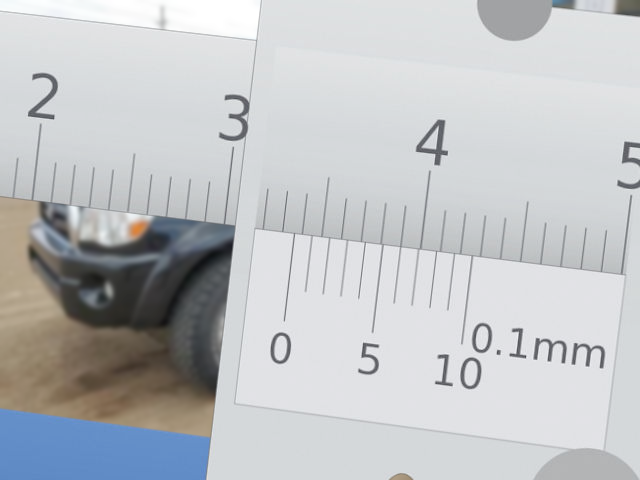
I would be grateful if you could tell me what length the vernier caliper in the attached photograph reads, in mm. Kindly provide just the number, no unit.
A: 33.6
